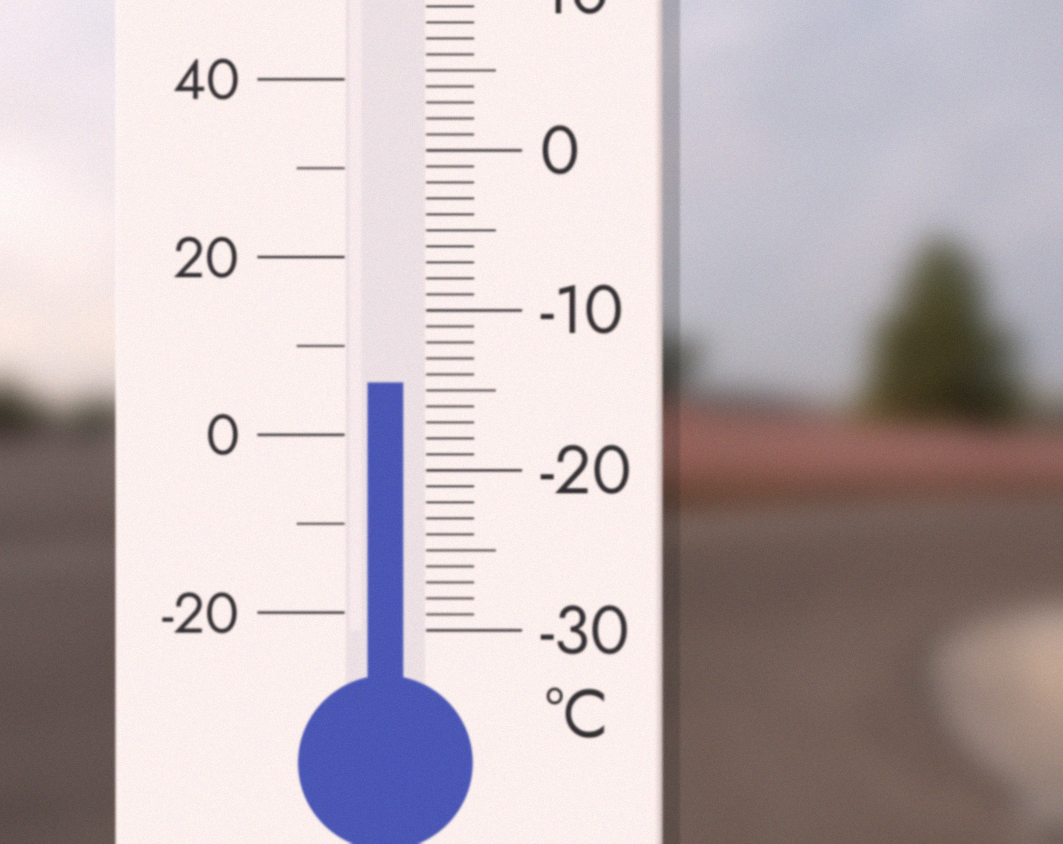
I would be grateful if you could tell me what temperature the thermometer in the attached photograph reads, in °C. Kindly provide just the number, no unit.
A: -14.5
